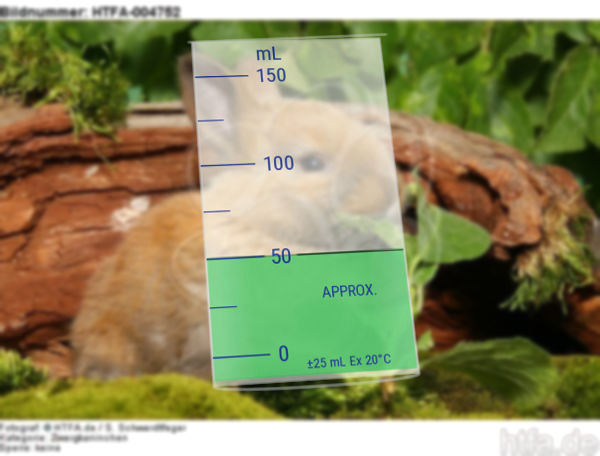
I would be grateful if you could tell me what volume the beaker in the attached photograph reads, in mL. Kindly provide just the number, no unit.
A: 50
